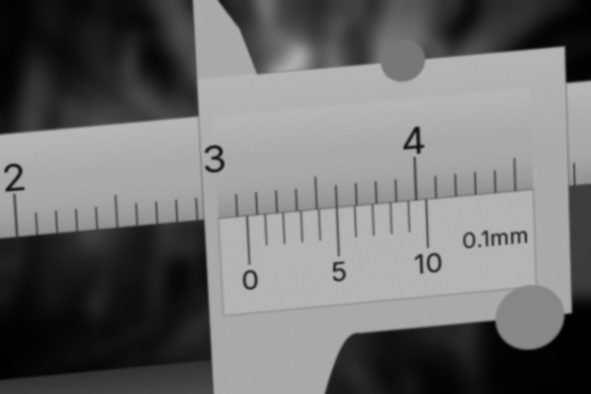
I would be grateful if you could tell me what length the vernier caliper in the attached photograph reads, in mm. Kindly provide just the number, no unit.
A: 31.5
